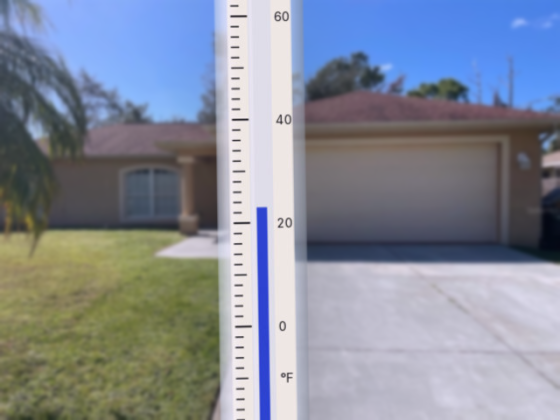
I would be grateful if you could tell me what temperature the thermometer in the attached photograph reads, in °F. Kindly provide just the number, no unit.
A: 23
